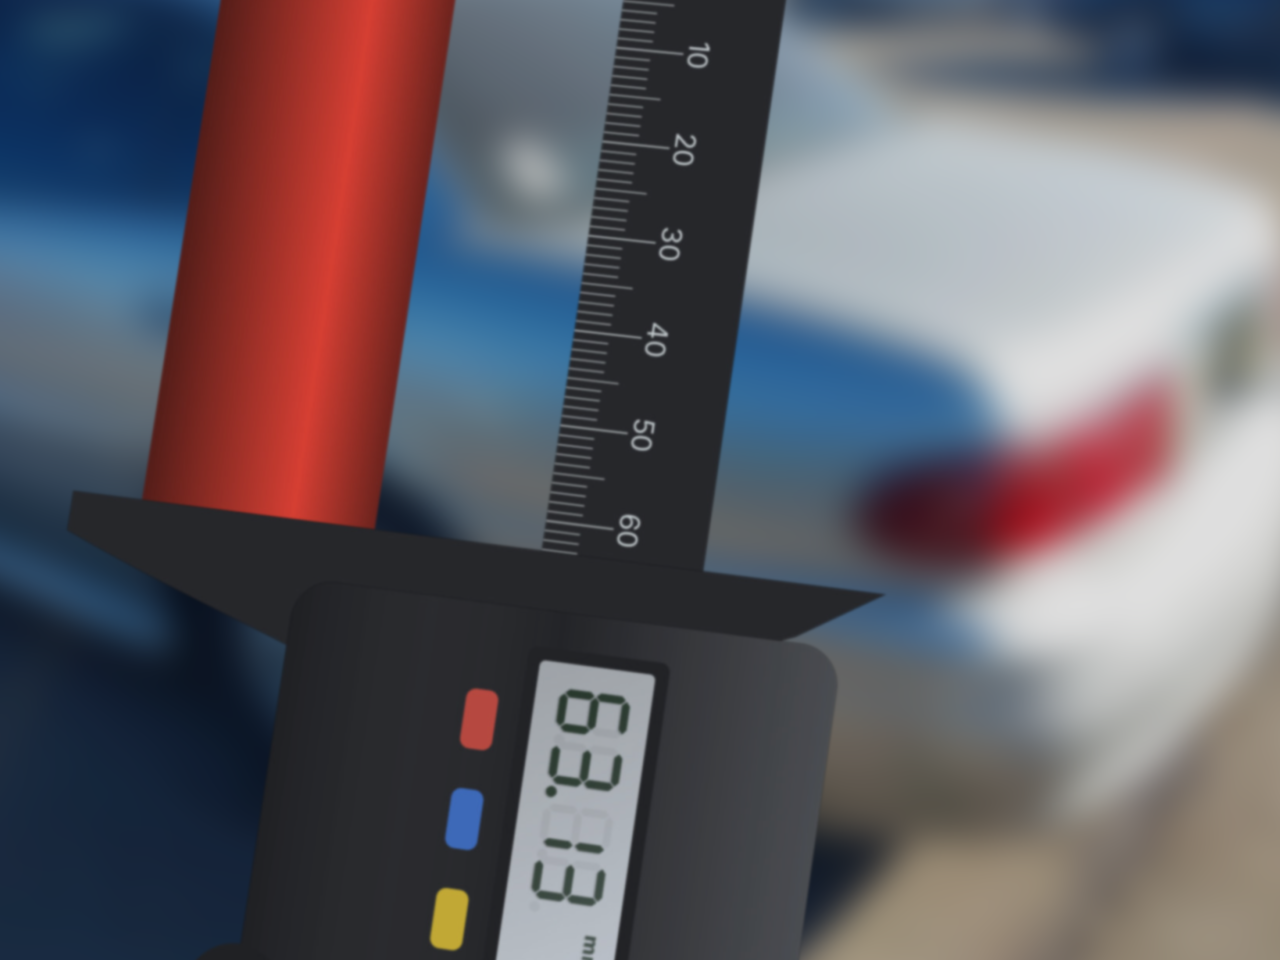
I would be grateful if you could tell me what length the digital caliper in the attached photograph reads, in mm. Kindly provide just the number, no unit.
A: 63.13
